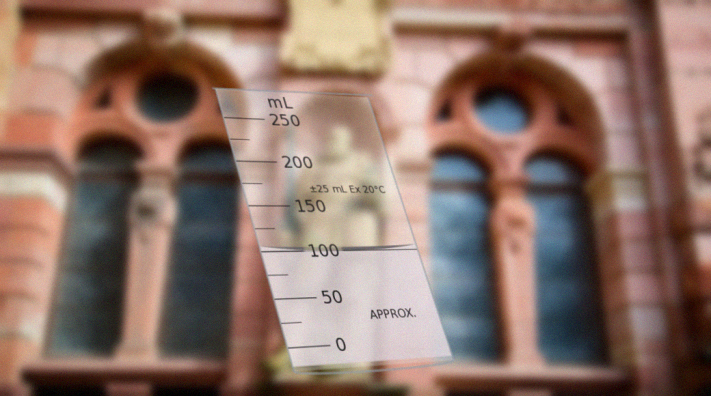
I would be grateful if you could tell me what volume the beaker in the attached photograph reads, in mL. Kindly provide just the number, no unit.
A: 100
